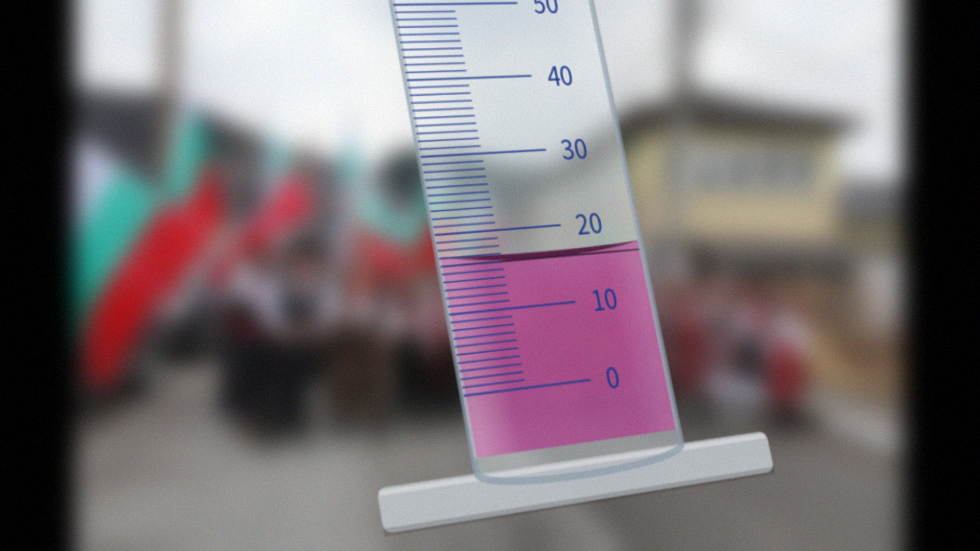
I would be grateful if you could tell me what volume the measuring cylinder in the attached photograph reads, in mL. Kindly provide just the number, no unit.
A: 16
